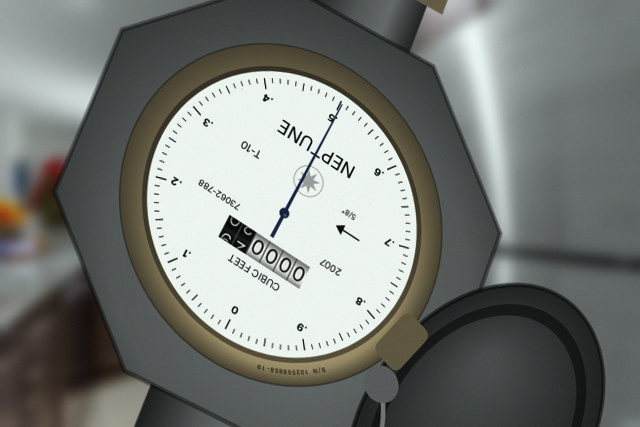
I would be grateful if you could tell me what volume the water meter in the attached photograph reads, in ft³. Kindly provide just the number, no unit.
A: 29.50
